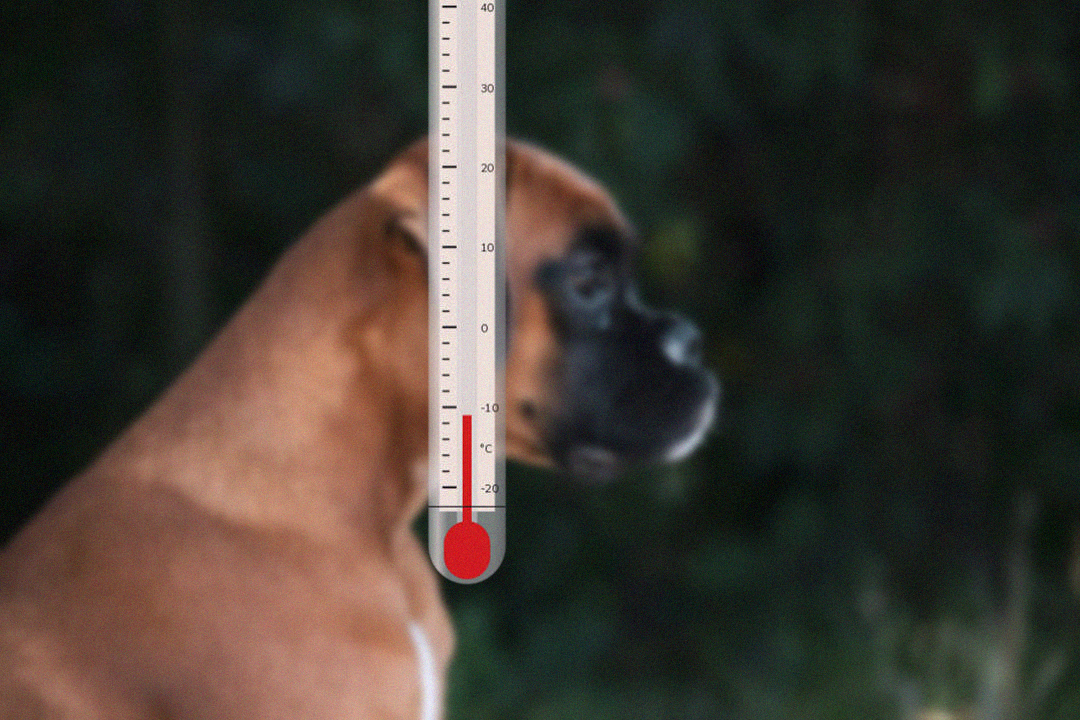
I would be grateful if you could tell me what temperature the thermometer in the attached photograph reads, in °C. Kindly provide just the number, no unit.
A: -11
